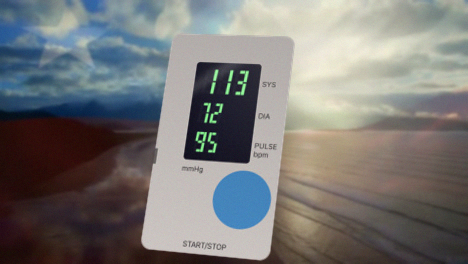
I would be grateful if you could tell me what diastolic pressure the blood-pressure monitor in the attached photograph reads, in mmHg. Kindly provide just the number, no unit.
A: 72
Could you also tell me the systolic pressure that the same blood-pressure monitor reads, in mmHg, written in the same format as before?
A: 113
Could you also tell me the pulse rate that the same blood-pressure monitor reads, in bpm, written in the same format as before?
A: 95
